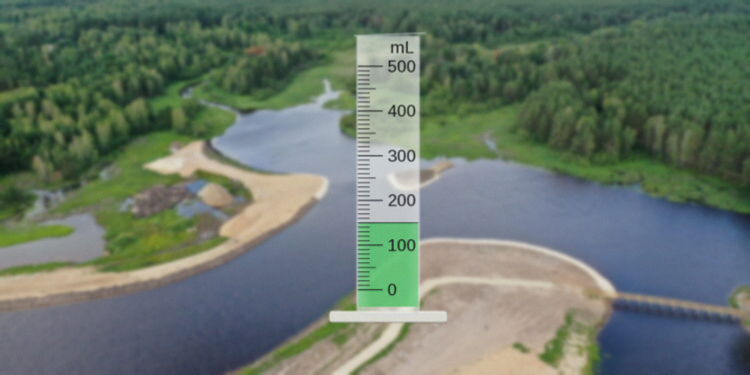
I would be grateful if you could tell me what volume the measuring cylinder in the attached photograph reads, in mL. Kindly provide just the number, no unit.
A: 150
